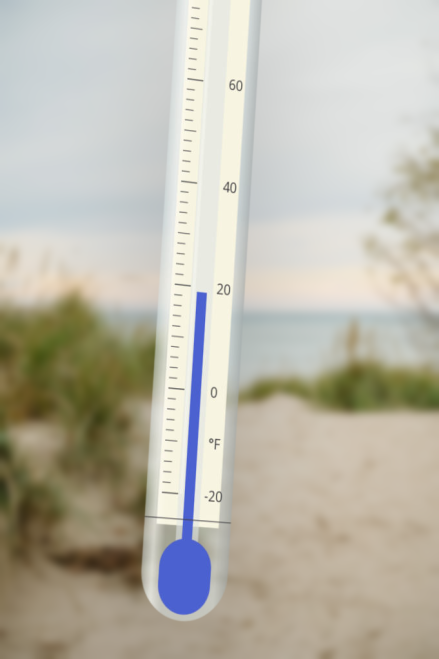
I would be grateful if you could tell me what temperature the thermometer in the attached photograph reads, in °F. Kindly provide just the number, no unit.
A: 19
